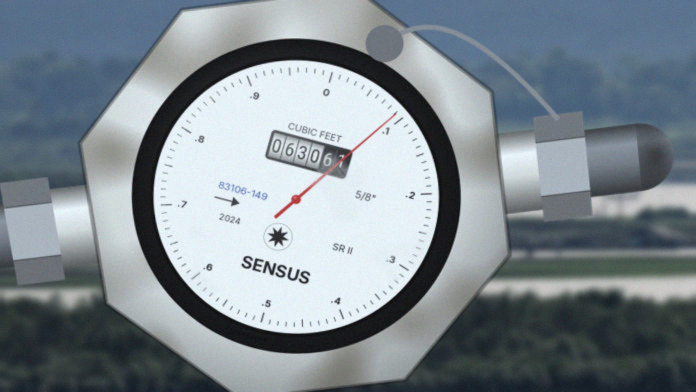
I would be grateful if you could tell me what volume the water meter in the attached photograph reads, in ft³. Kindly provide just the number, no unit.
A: 63061.09
